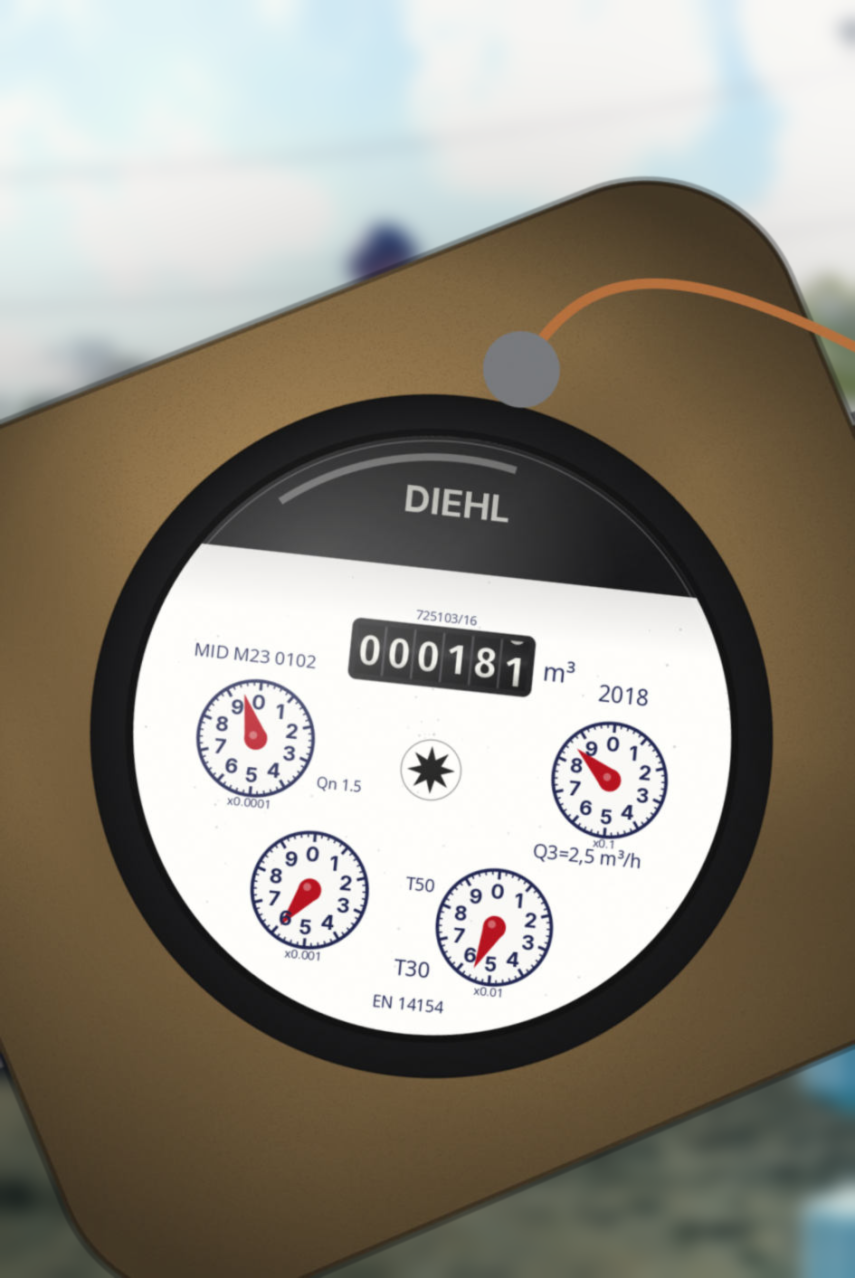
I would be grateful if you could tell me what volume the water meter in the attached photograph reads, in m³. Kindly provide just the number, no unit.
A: 180.8559
